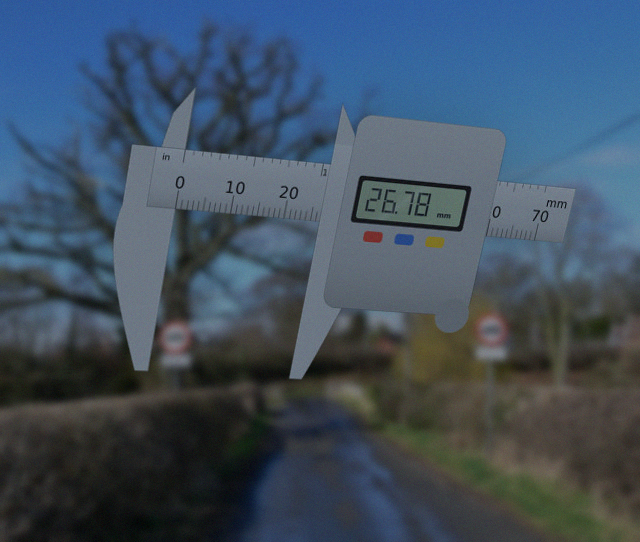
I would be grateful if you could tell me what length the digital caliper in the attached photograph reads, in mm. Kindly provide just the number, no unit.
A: 26.78
